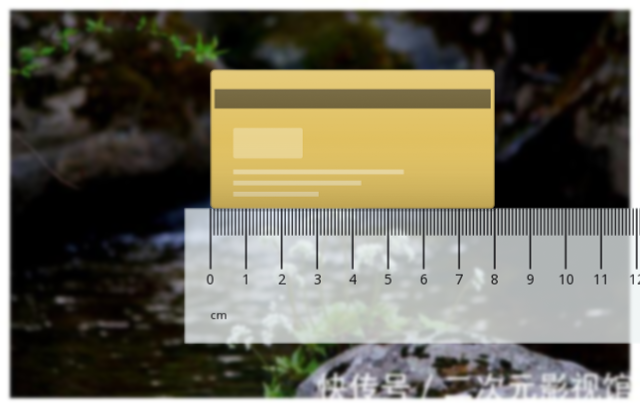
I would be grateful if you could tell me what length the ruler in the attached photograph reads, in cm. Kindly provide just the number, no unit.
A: 8
